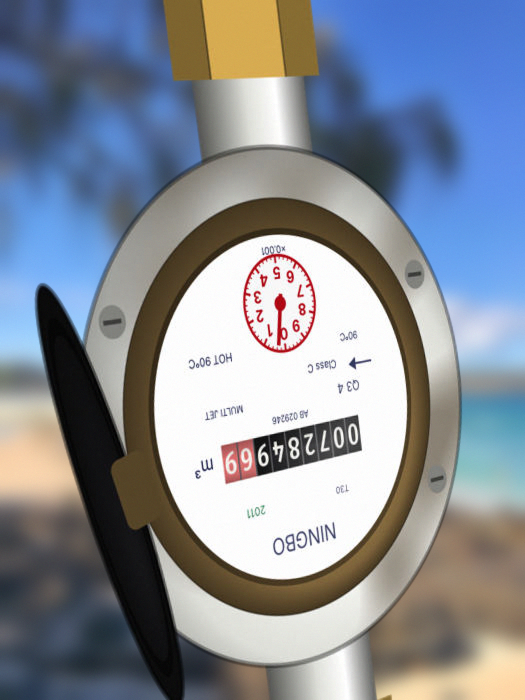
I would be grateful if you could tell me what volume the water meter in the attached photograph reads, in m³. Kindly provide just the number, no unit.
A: 72849.690
